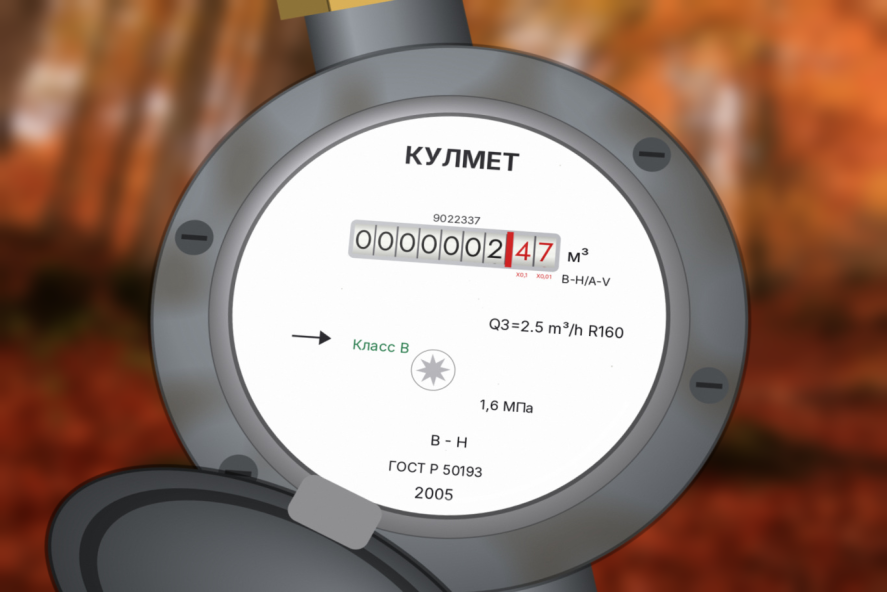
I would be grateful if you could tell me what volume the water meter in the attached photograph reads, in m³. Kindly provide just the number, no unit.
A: 2.47
